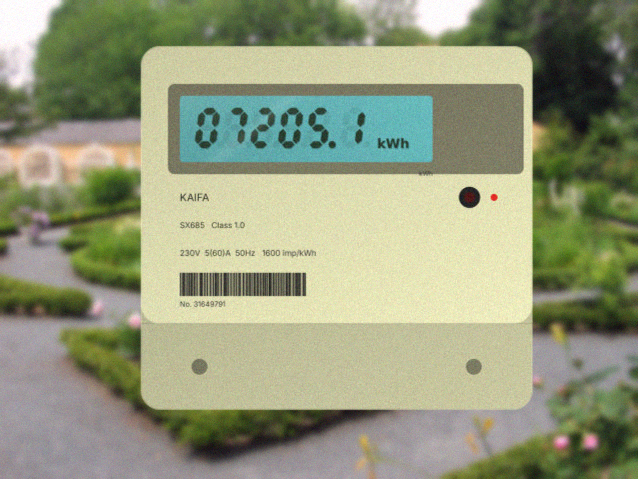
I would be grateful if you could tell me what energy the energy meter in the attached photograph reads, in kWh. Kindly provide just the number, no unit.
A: 7205.1
